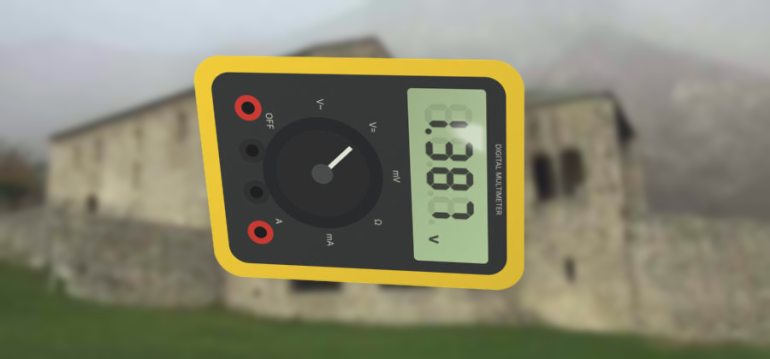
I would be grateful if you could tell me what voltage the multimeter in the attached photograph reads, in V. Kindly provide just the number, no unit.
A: 1.387
